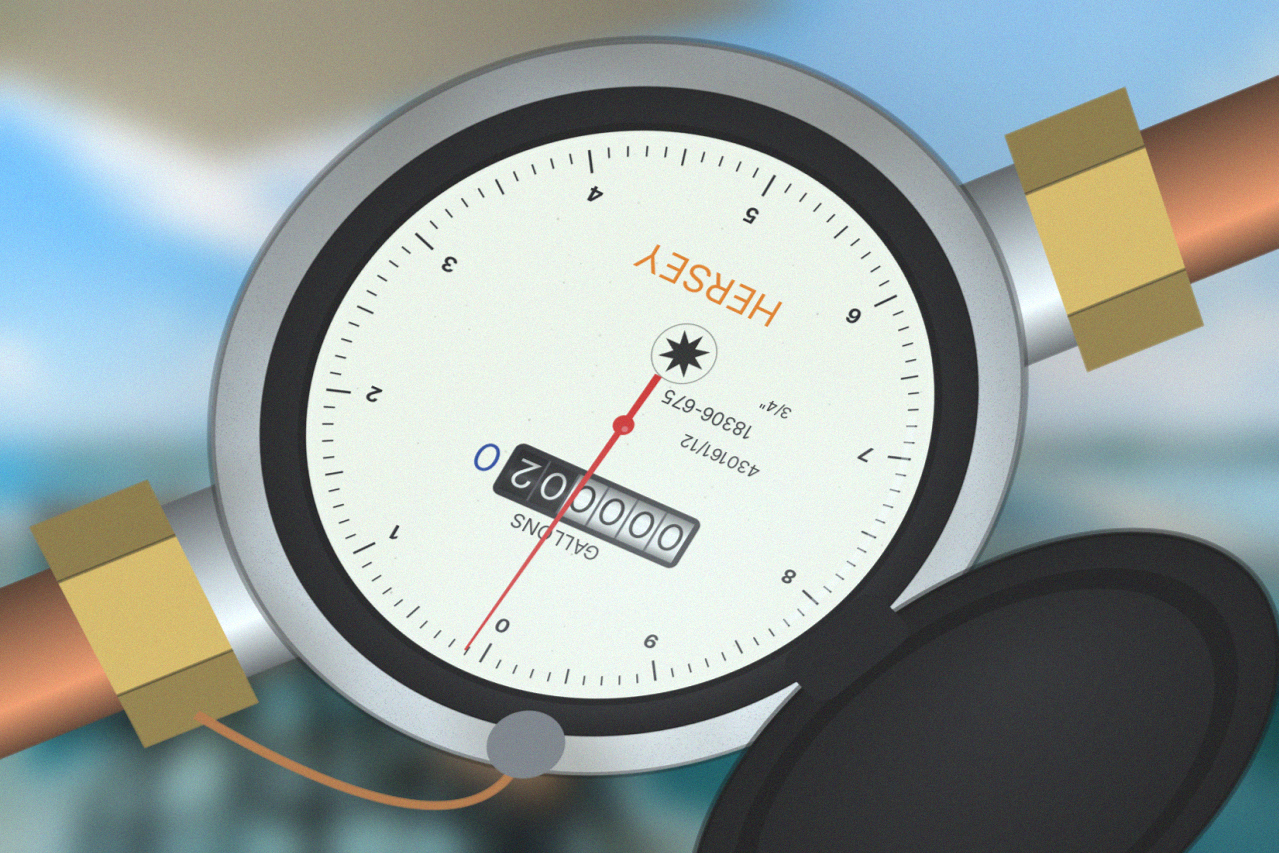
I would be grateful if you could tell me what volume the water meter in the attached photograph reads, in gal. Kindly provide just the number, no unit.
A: 20.1
